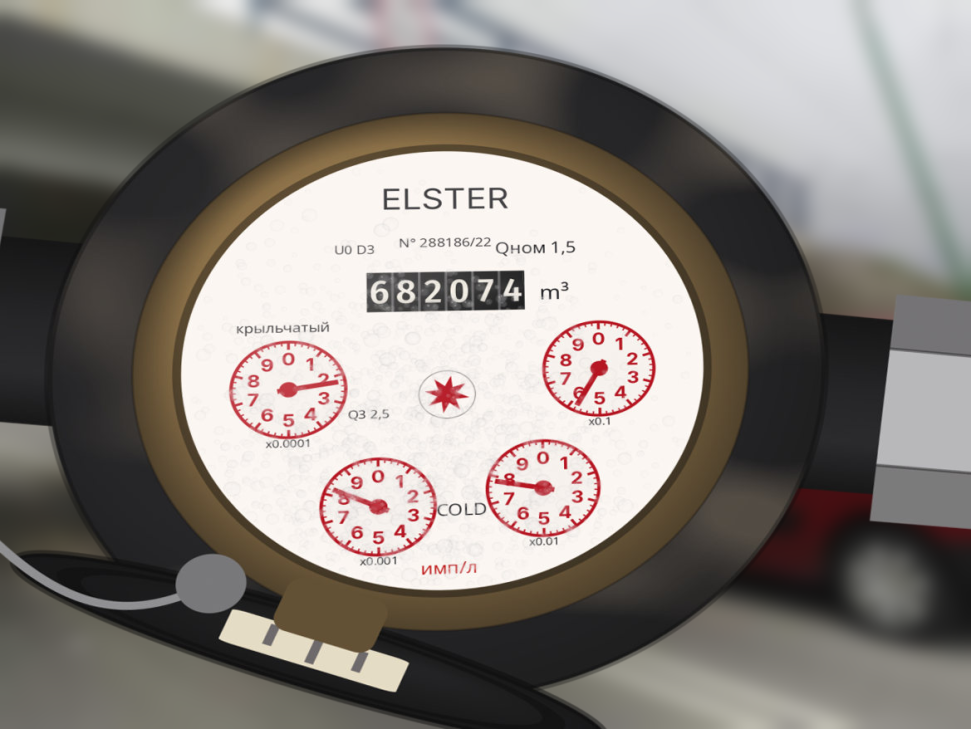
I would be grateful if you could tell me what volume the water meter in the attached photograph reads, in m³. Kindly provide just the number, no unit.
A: 682074.5782
